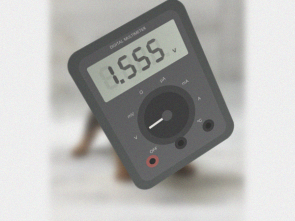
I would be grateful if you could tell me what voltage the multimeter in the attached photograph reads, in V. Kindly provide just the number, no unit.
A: 1.555
